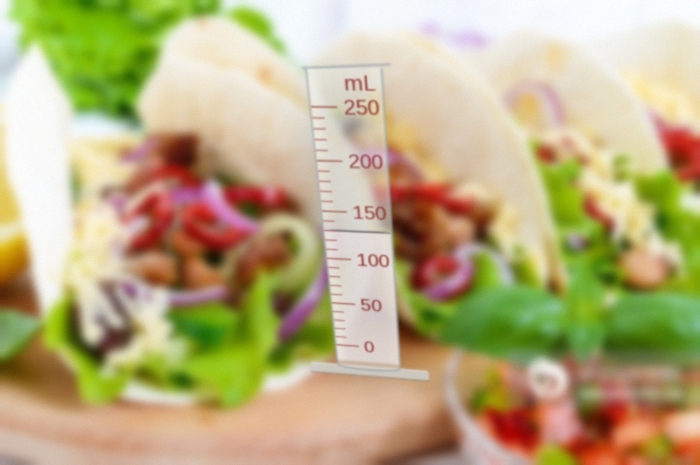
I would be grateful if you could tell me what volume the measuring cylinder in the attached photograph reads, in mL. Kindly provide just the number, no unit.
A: 130
